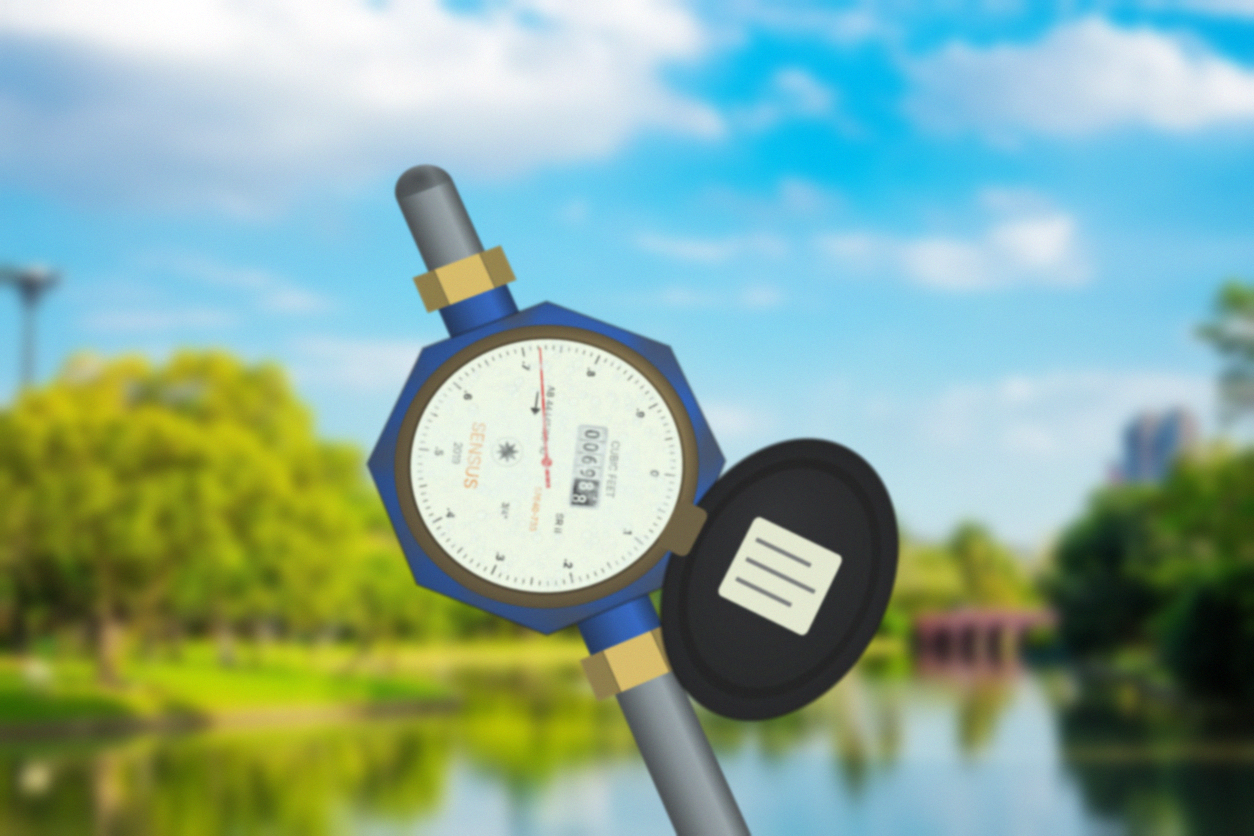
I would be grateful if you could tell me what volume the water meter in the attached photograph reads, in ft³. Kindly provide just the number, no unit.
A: 6987.72
